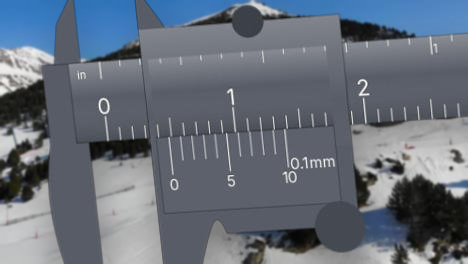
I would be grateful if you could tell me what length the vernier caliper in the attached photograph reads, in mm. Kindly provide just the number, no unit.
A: 4.8
